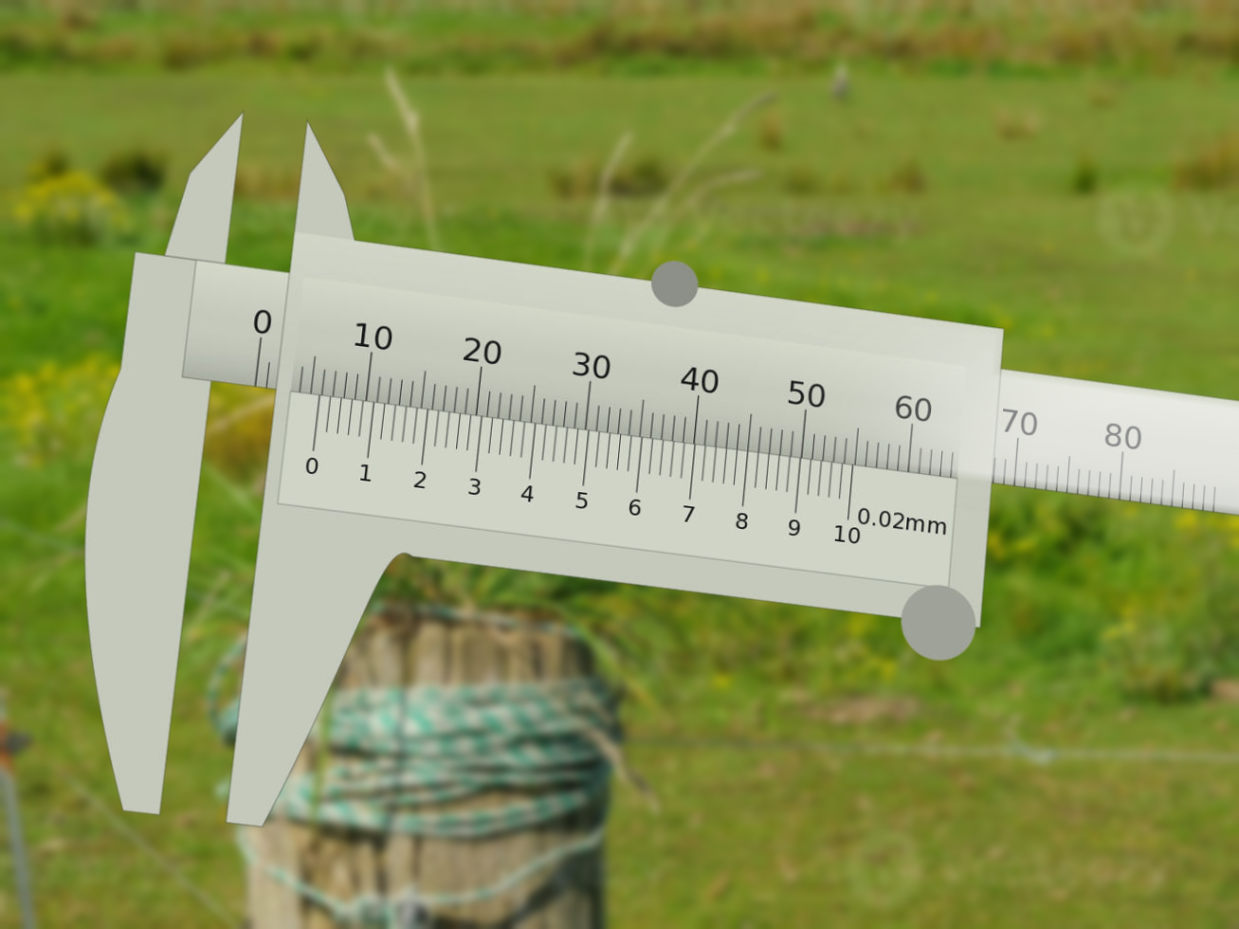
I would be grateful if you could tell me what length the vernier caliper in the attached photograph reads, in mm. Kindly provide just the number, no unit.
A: 5.8
